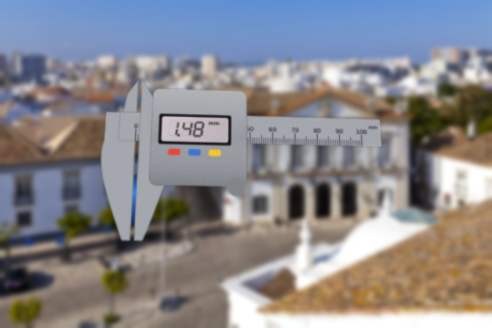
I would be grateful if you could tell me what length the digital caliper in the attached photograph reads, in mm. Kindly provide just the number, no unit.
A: 1.48
